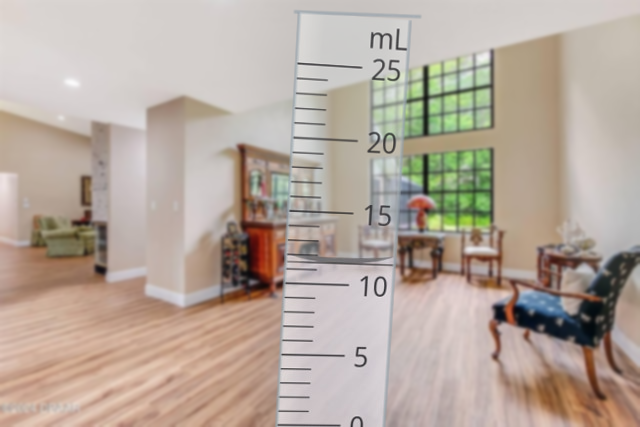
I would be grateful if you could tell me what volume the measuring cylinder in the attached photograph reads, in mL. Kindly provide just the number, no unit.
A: 11.5
